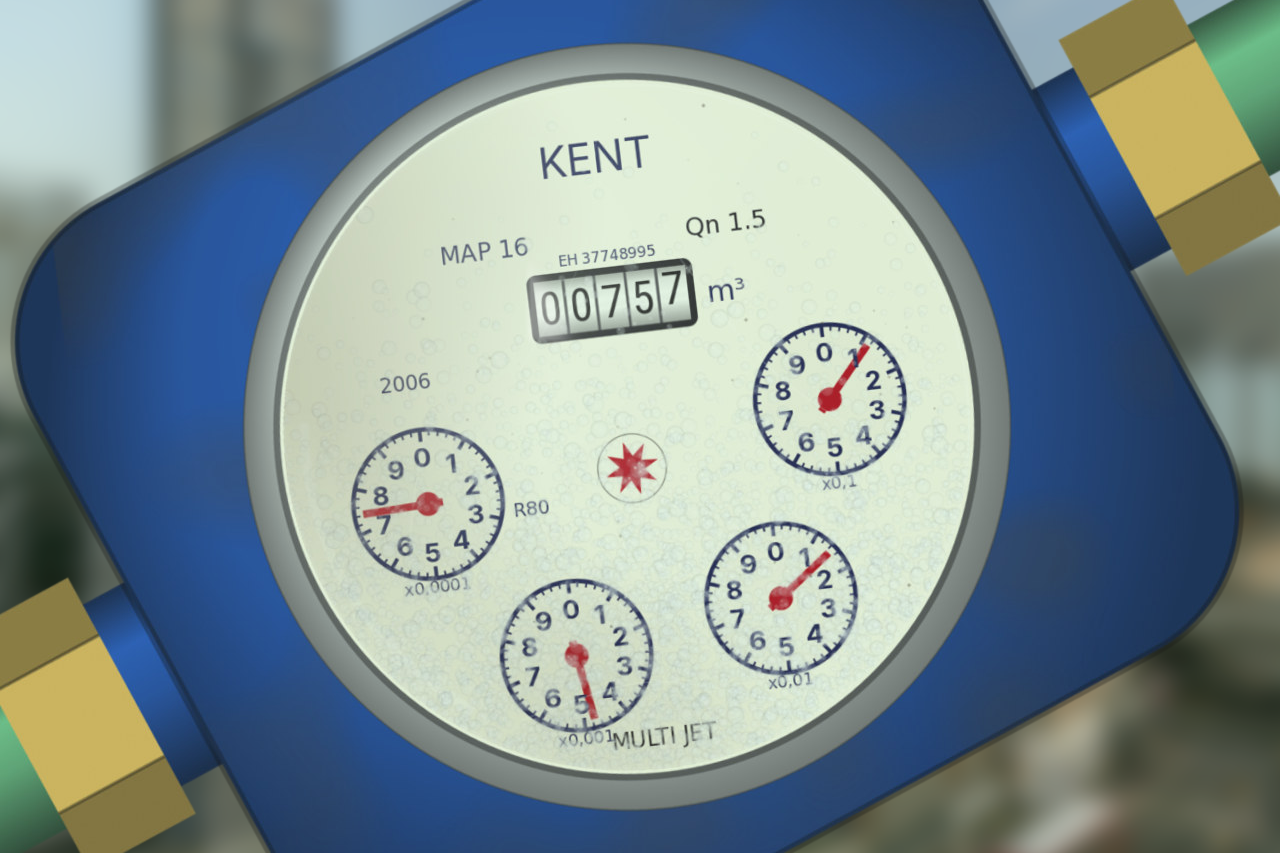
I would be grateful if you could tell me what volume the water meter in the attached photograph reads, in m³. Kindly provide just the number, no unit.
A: 757.1147
